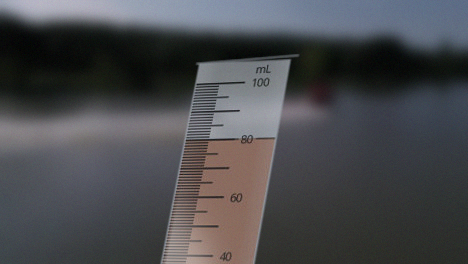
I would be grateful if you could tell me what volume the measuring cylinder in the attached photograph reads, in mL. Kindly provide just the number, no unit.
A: 80
